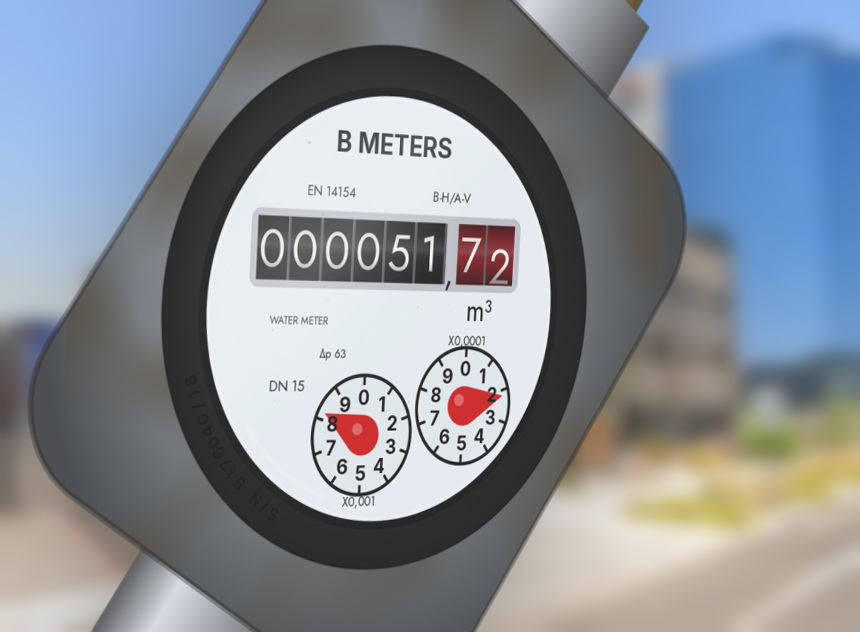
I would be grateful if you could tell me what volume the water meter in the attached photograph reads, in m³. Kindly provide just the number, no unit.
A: 51.7182
